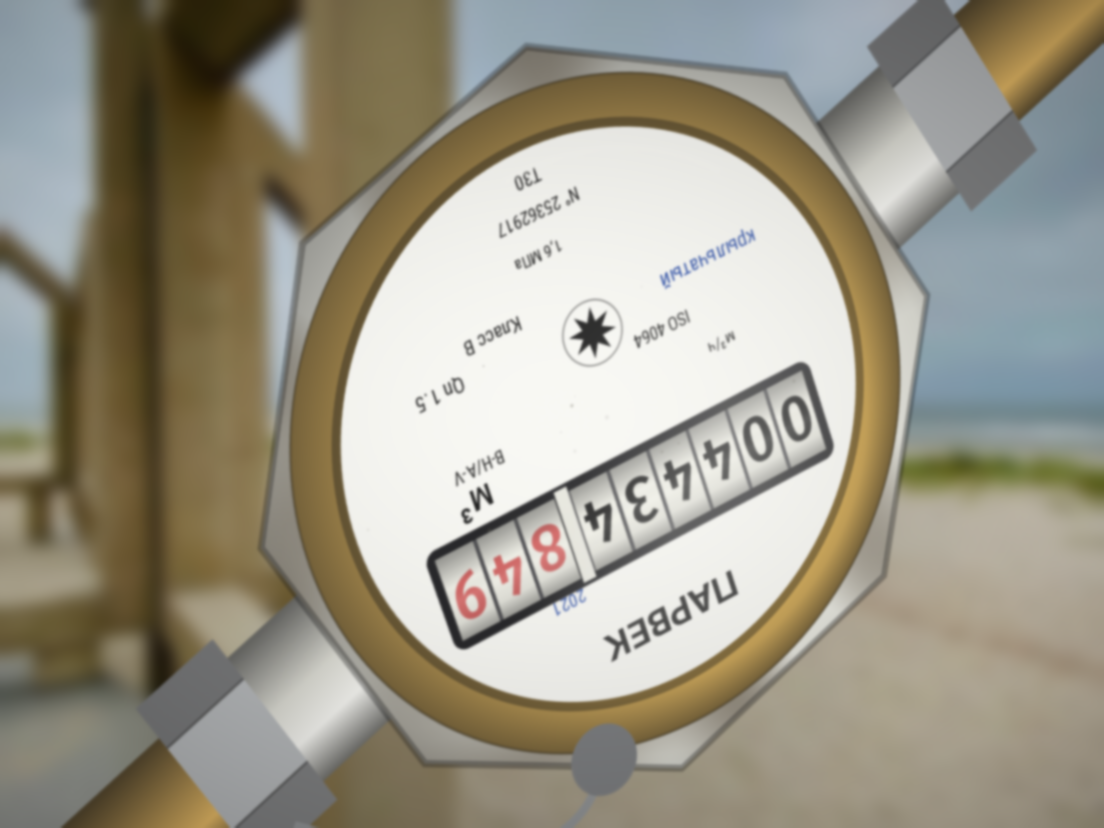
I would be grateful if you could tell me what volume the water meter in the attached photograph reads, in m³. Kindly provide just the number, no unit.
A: 4434.849
